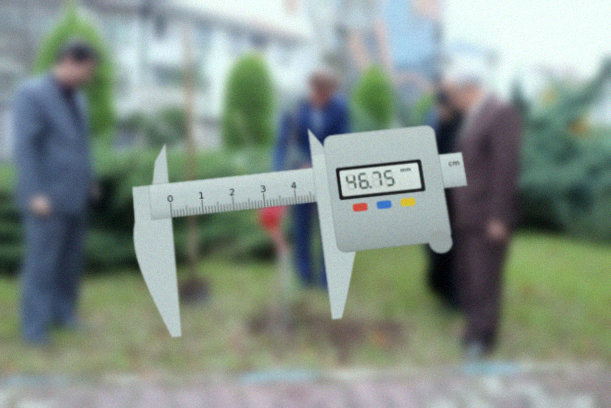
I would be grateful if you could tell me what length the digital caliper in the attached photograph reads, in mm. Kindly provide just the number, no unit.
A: 46.75
